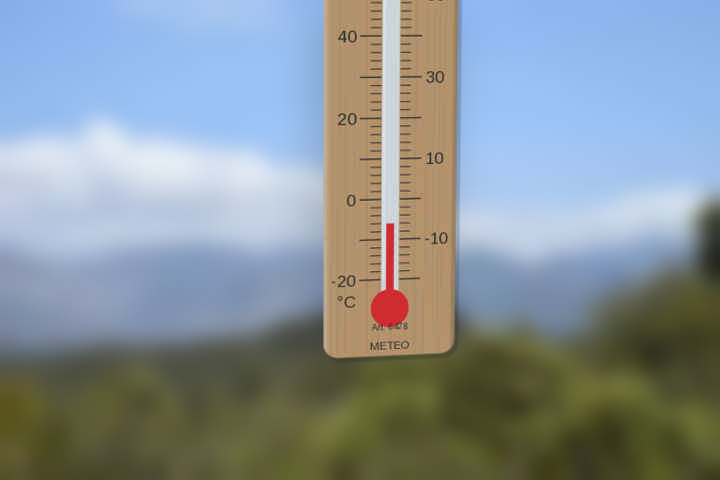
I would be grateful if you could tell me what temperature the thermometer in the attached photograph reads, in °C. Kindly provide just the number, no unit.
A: -6
